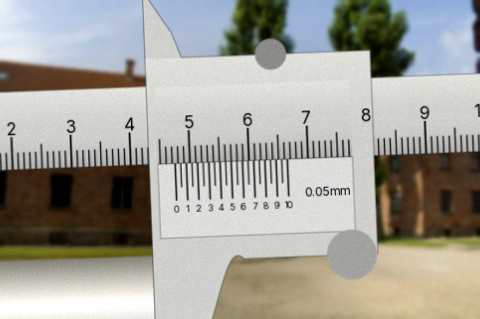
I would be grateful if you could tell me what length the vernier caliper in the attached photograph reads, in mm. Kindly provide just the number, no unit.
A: 47.5
